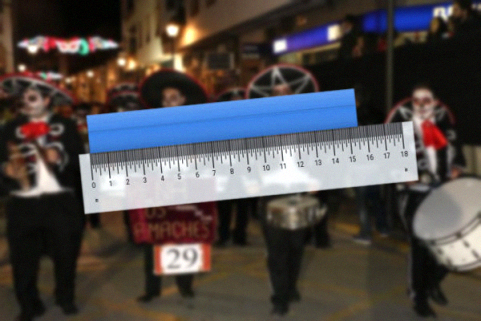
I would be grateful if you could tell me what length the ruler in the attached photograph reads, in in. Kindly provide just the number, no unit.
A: 15.5
